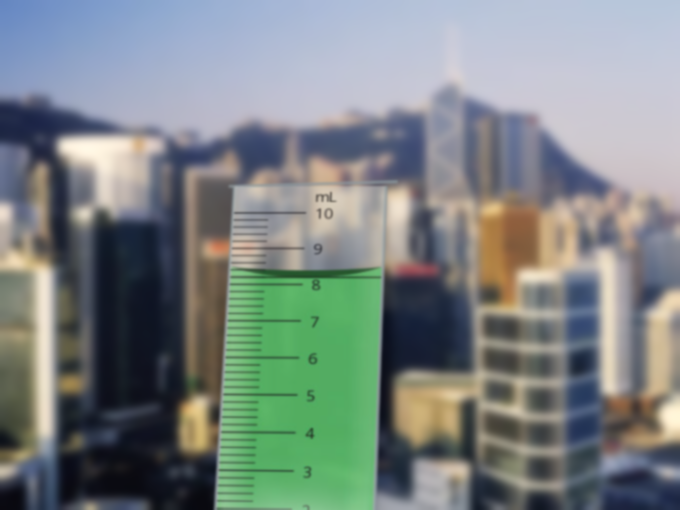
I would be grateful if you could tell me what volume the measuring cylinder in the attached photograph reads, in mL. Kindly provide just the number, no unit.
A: 8.2
